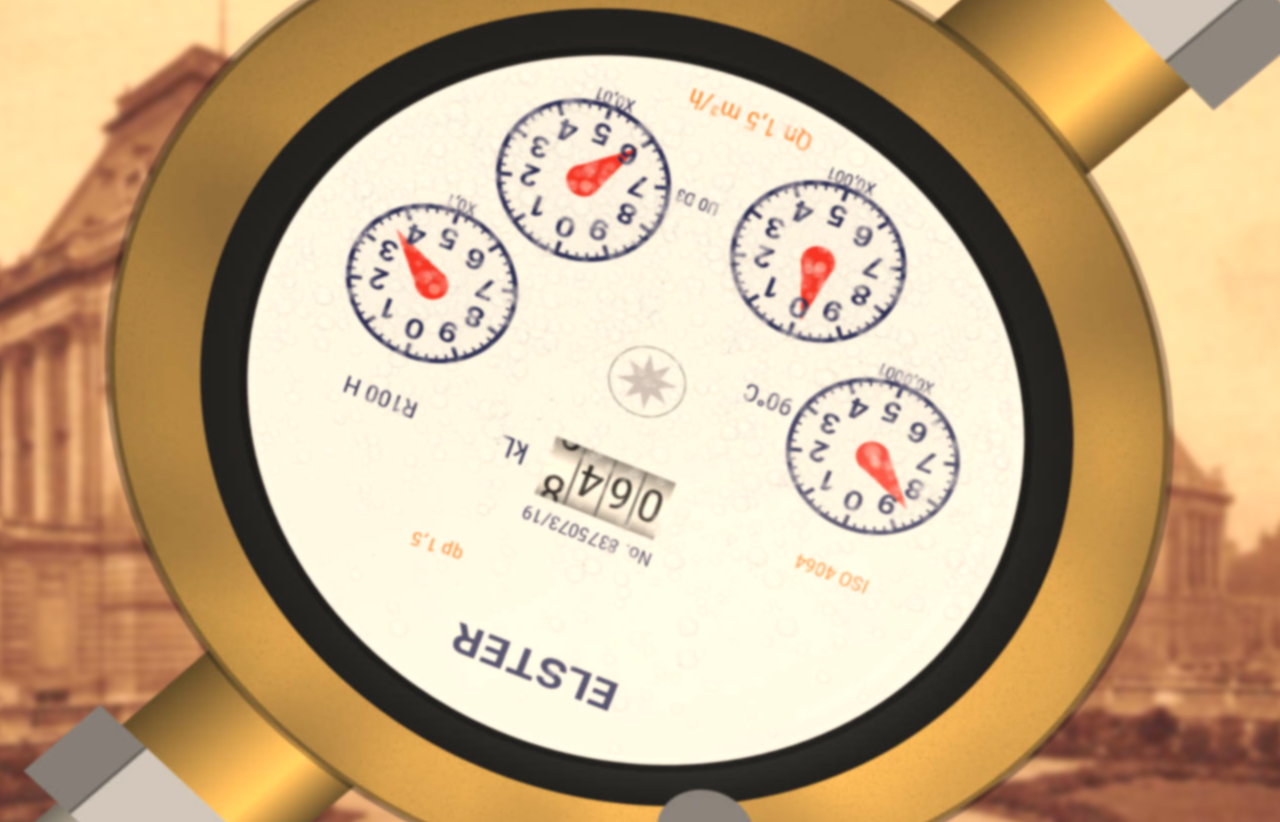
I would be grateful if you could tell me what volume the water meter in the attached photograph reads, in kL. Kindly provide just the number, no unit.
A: 648.3598
